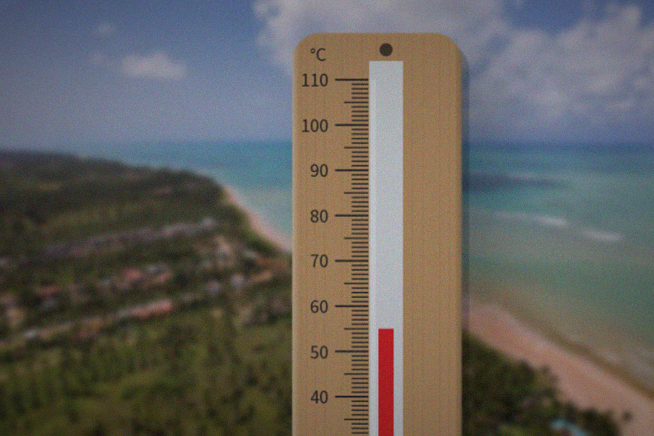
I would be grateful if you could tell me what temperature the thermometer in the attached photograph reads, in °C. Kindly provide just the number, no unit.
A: 55
